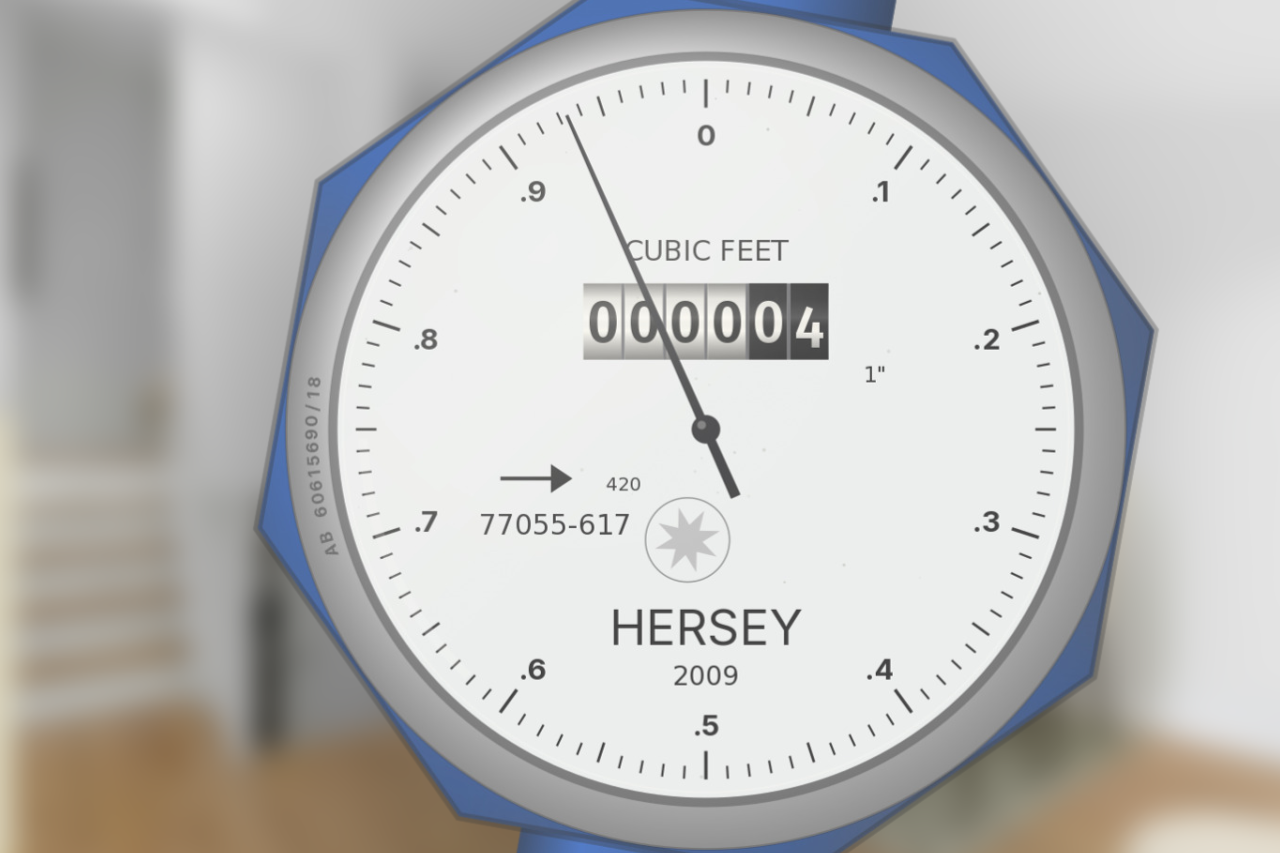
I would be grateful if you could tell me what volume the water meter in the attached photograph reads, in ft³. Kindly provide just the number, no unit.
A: 3.93
